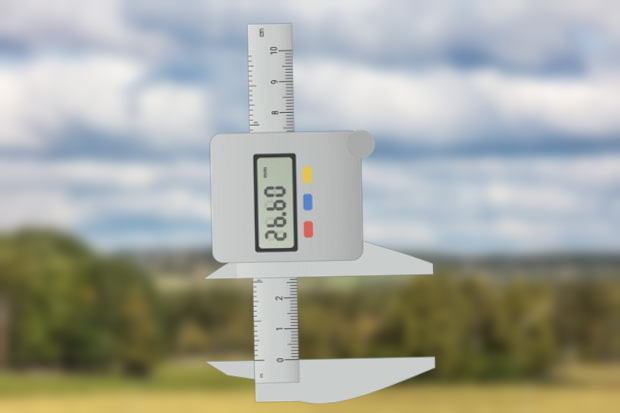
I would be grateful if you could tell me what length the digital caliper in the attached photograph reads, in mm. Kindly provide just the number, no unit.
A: 26.60
